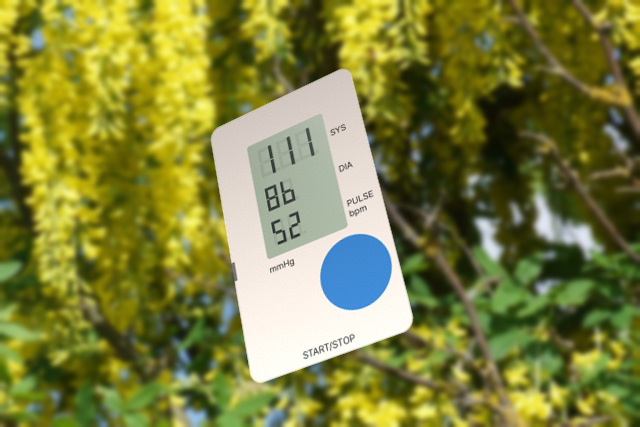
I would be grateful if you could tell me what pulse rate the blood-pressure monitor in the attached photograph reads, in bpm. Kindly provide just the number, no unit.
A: 52
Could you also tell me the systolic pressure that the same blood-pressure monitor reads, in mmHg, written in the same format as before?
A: 111
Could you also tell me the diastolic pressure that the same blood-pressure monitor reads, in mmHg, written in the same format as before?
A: 86
